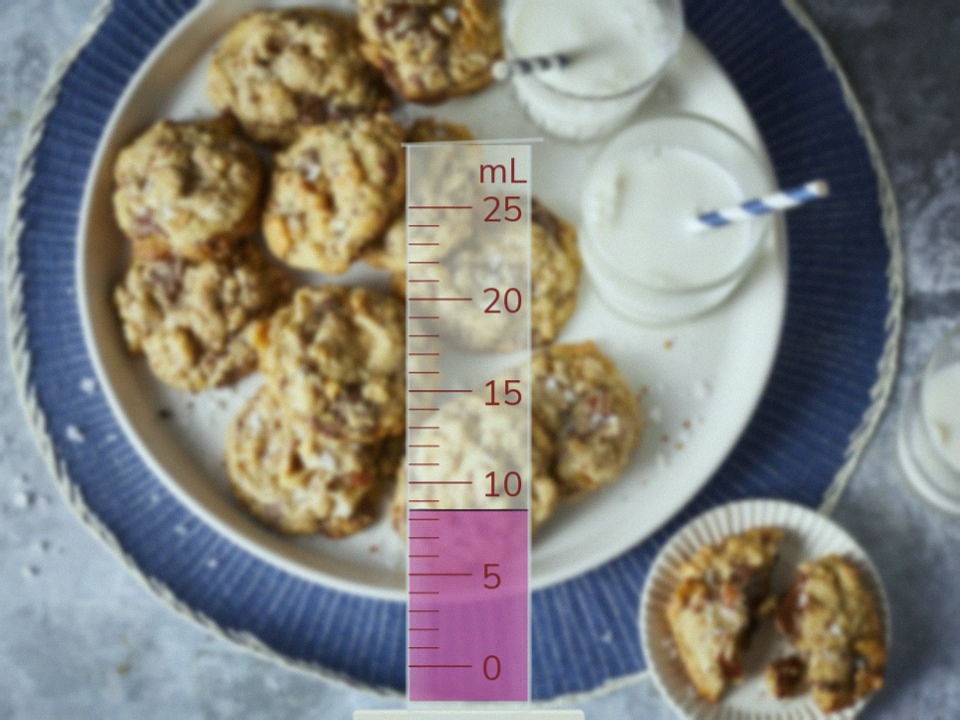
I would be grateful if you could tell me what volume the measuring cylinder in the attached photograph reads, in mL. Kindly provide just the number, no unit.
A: 8.5
